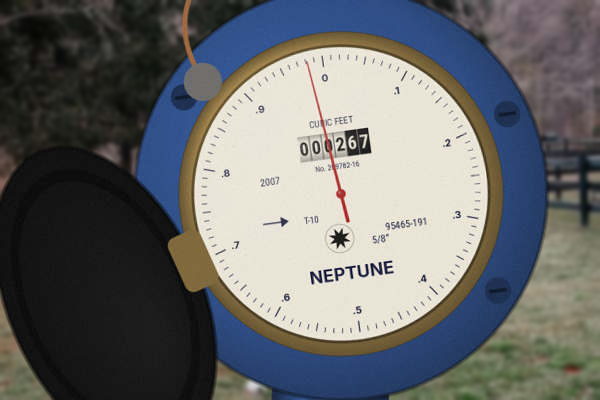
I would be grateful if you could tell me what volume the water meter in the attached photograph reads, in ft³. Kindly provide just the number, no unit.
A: 266.98
